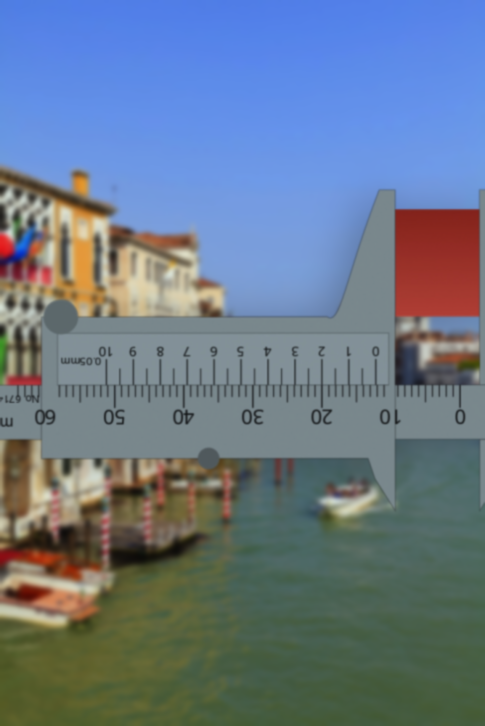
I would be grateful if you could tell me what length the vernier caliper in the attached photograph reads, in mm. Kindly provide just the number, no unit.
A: 12.2
